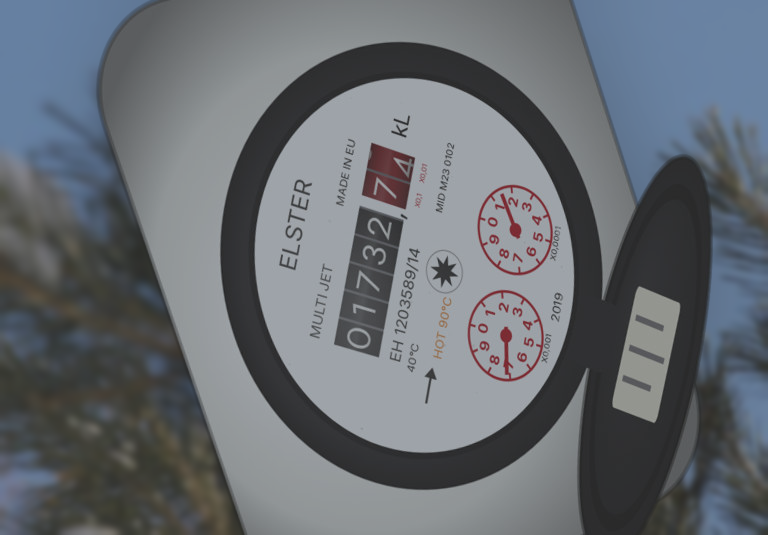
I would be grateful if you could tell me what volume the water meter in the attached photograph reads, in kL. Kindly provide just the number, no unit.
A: 1732.7371
